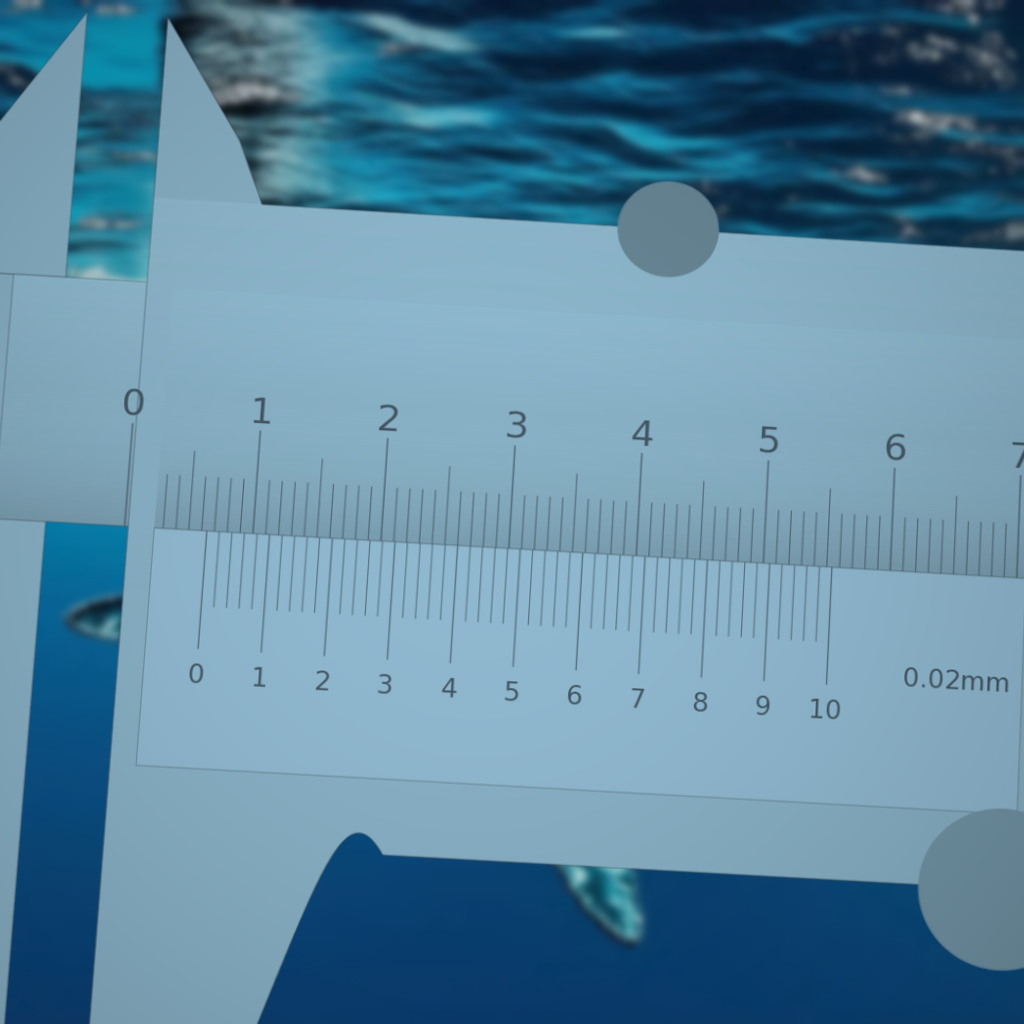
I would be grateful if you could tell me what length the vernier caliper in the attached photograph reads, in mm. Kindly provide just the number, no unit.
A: 6.4
